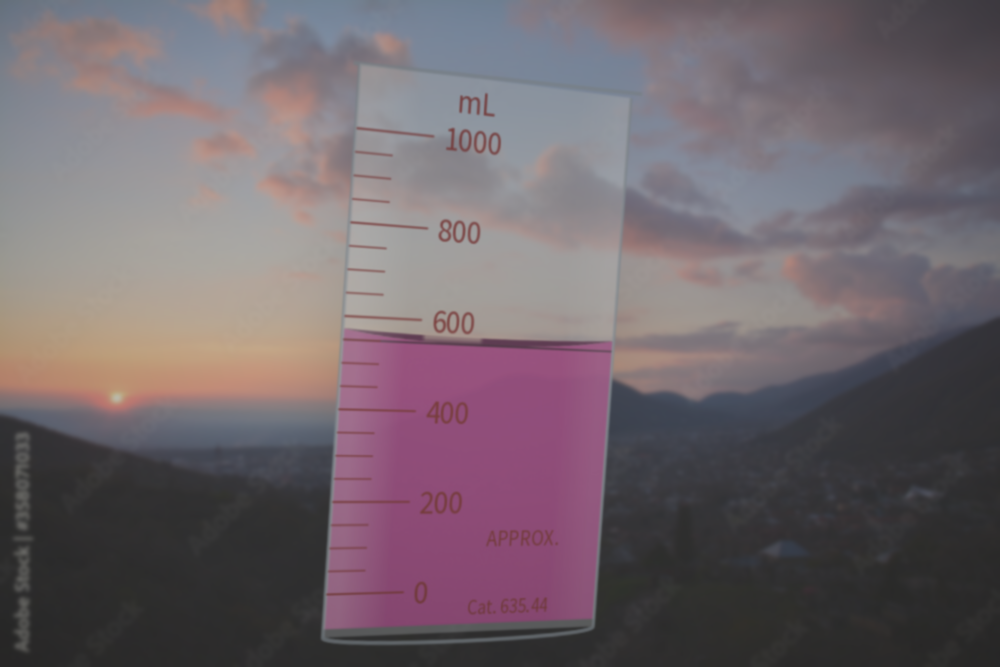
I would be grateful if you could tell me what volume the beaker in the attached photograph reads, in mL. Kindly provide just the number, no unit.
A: 550
